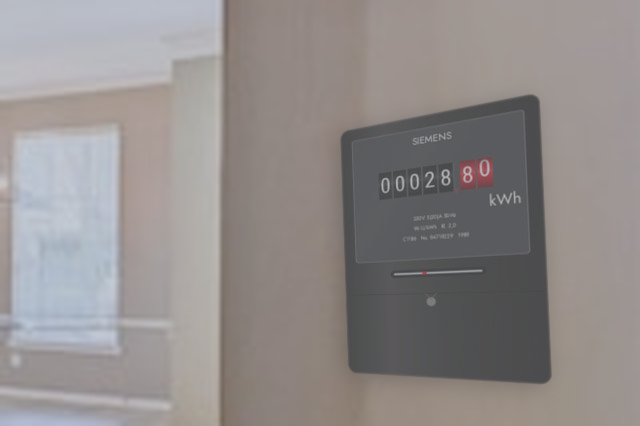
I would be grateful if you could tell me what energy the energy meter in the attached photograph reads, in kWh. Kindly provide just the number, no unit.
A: 28.80
